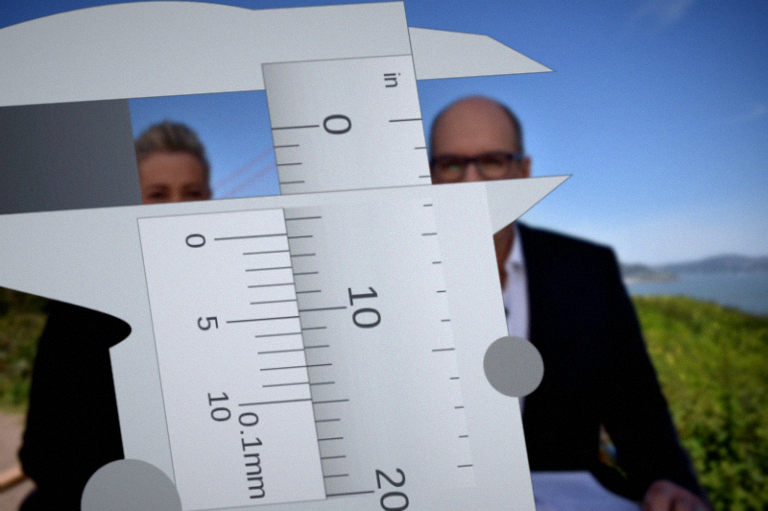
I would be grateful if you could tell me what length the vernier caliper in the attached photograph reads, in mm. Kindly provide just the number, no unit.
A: 5.8
